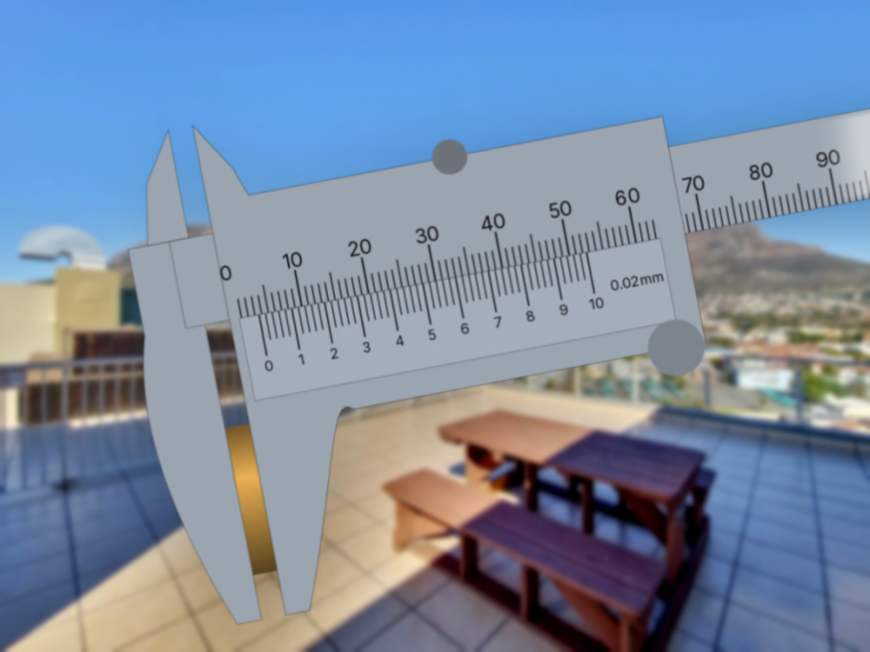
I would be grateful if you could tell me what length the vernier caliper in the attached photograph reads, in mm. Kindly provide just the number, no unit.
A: 3.6
